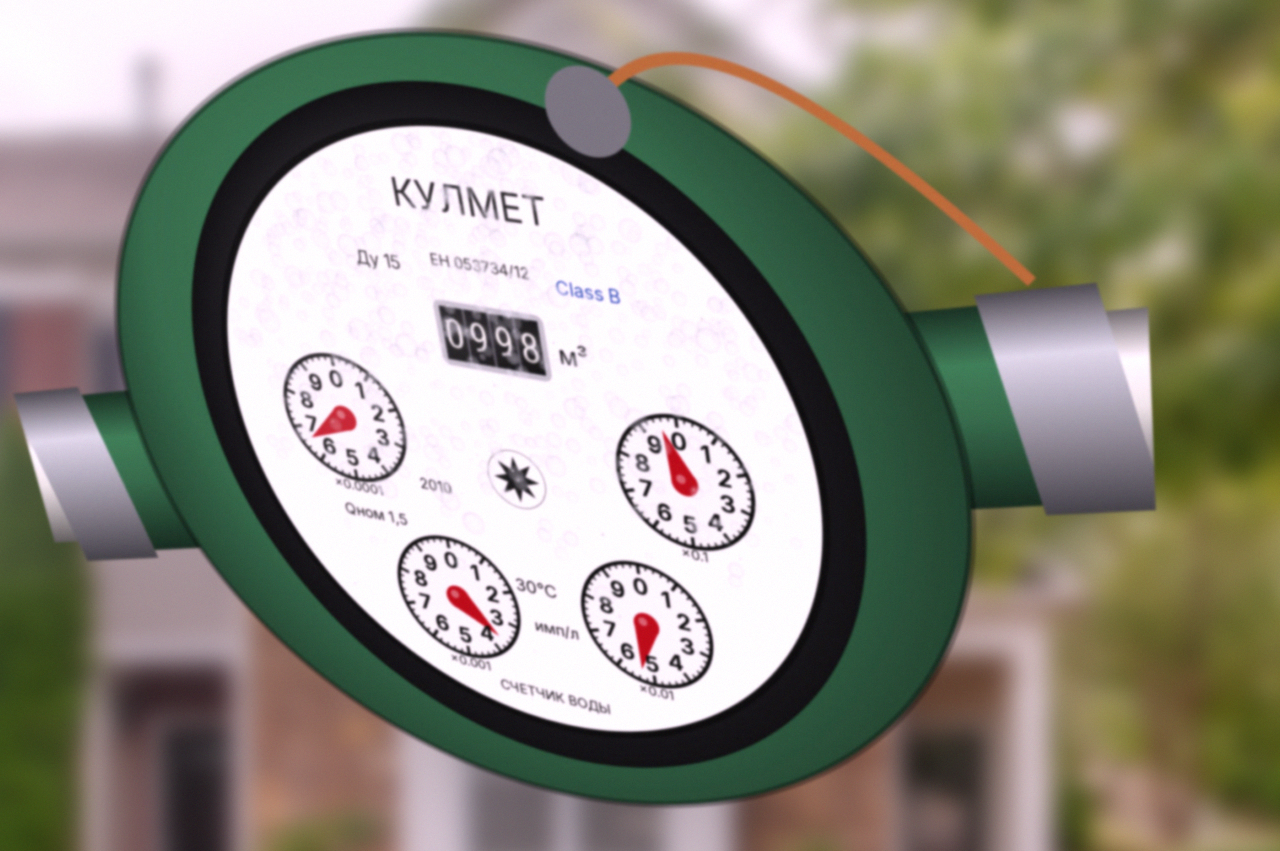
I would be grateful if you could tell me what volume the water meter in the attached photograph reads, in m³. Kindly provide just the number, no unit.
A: 997.9536
